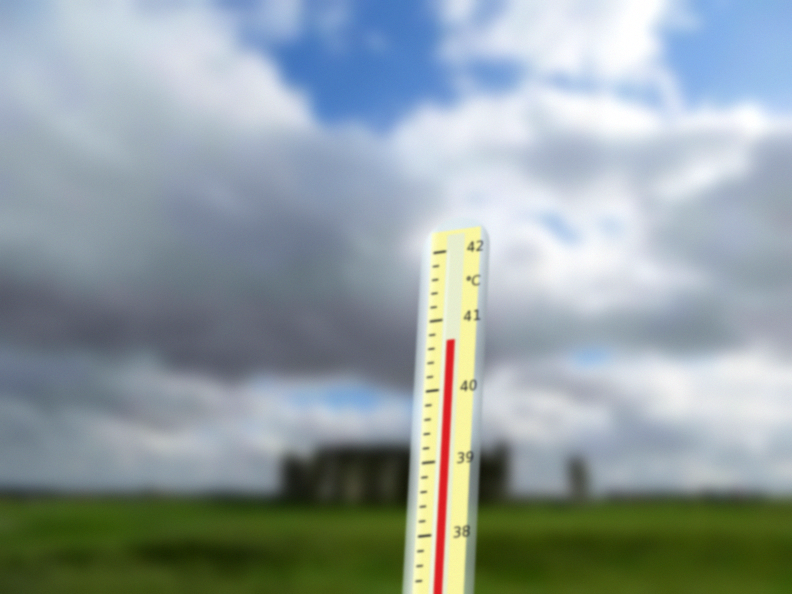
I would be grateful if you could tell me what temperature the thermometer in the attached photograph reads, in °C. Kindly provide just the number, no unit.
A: 40.7
